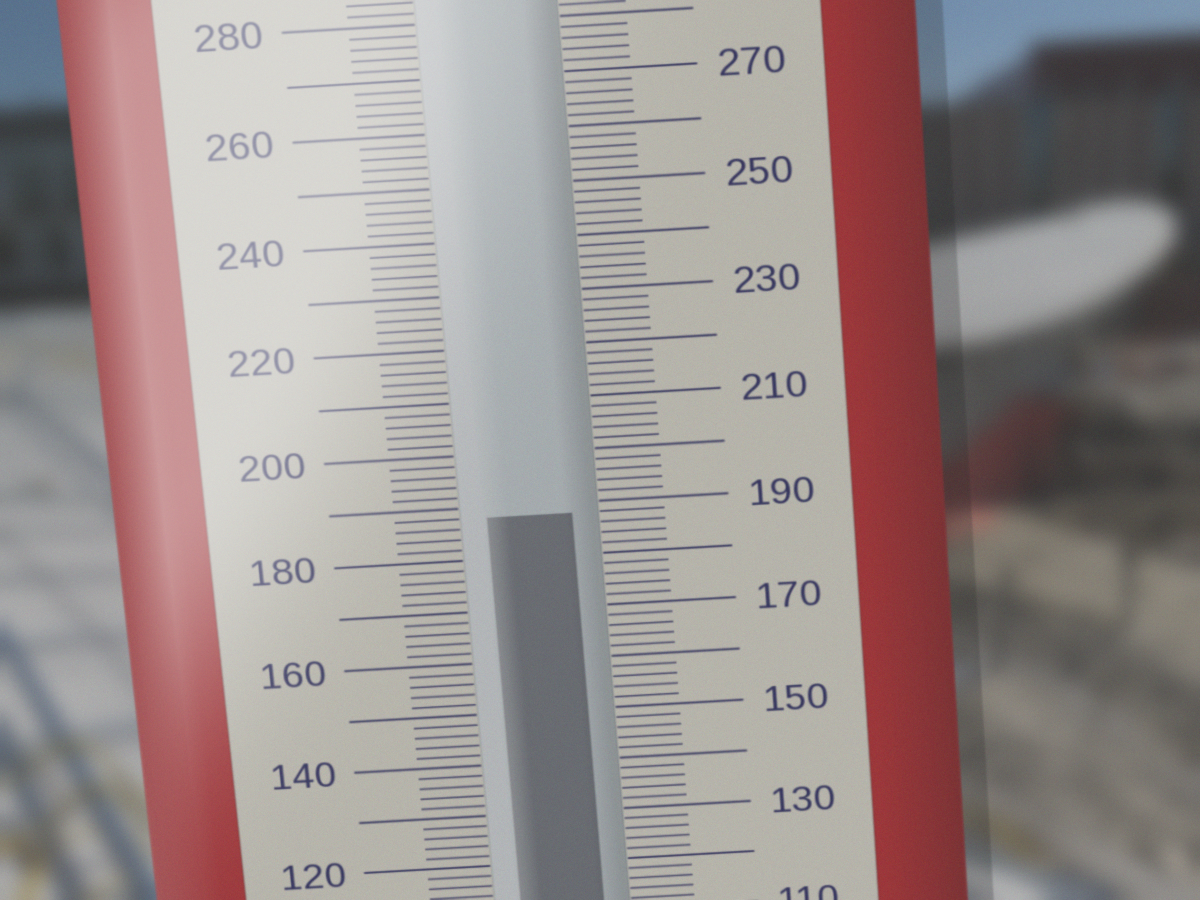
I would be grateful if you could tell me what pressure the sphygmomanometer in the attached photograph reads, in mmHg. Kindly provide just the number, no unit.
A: 188
